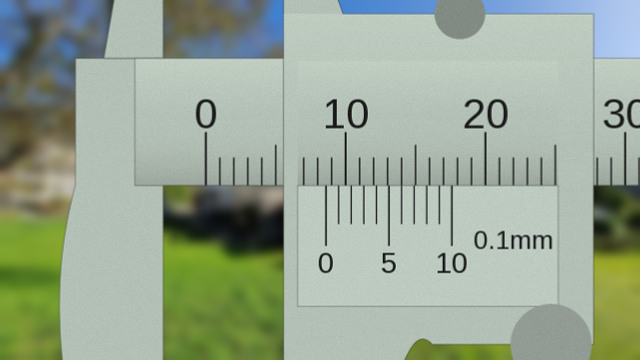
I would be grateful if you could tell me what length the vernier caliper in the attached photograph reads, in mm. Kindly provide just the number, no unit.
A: 8.6
